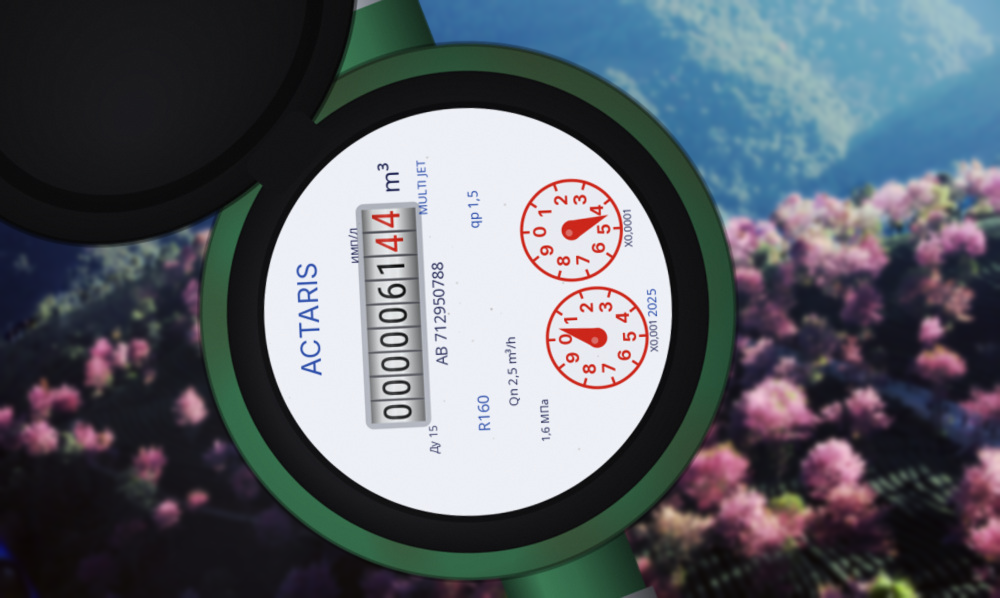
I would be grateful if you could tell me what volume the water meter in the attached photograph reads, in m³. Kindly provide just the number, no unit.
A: 61.4404
